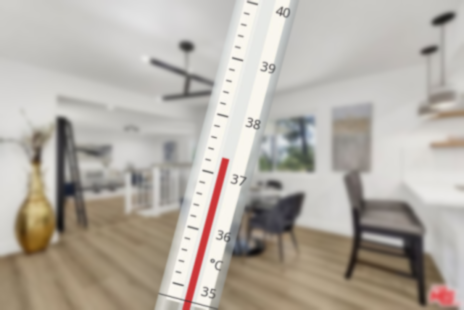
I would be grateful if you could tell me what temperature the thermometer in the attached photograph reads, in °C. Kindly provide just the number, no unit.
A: 37.3
